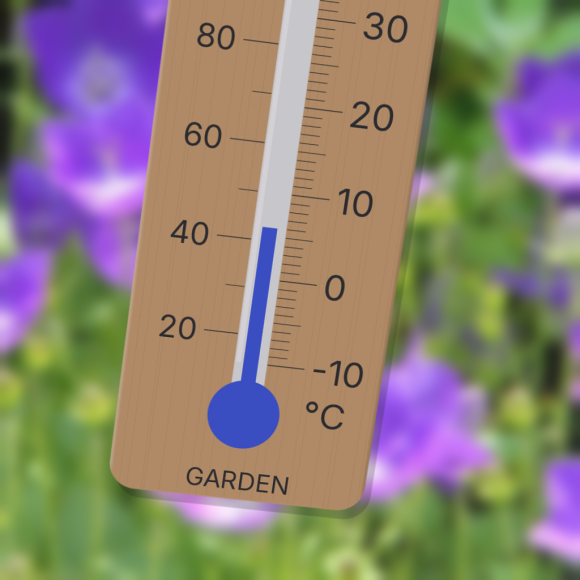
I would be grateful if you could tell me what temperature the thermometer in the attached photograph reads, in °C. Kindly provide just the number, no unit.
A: 6
